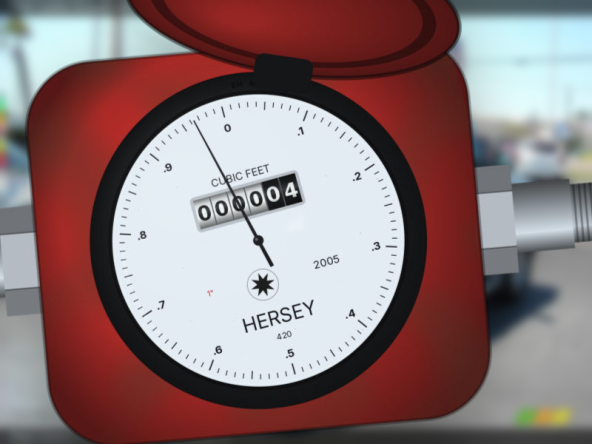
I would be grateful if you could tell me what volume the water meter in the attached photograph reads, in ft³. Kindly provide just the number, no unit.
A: 3.96
